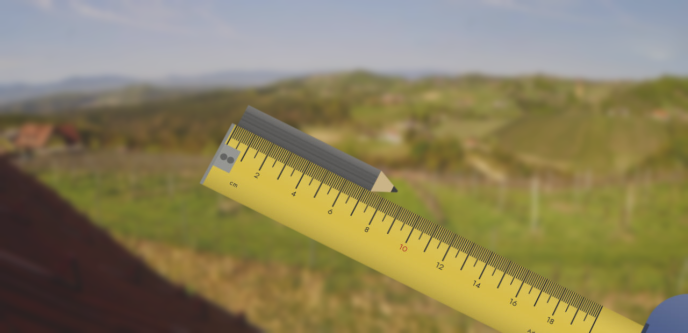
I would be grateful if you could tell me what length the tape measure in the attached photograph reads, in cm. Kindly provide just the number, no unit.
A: 8.5
